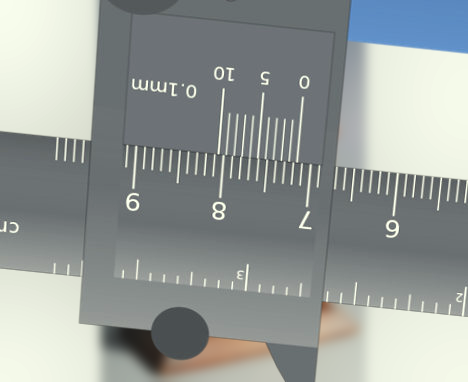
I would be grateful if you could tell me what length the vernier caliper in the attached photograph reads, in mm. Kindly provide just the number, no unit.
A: 71.6
